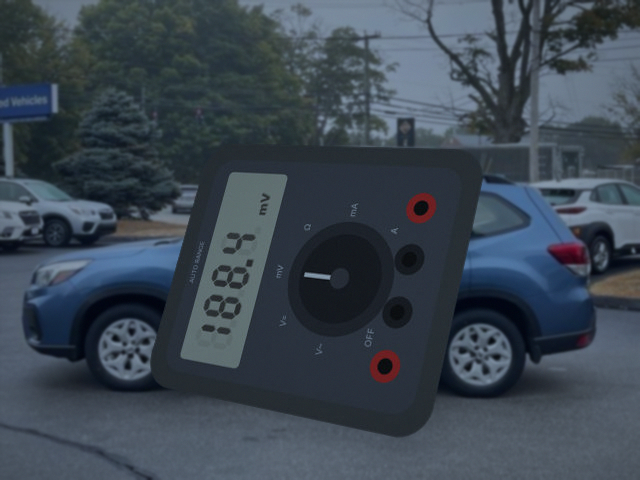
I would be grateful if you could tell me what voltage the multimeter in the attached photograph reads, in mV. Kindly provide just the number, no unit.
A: 188.4
